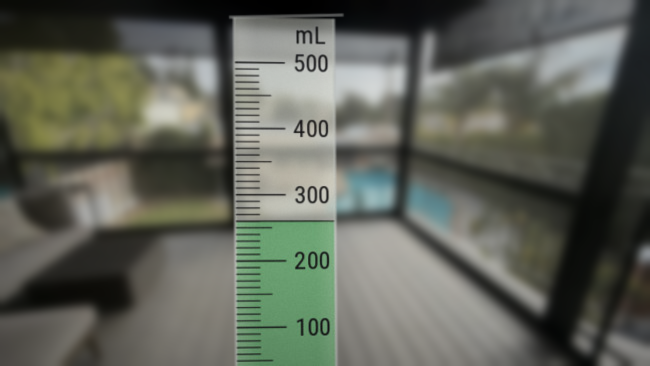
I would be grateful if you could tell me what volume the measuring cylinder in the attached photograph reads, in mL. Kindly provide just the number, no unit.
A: 260
